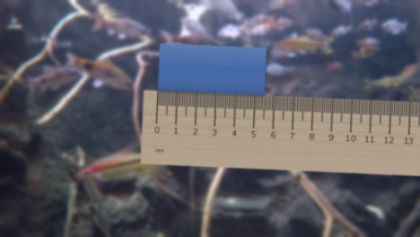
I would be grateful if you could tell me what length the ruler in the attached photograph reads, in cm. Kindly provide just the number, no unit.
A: 5.5
